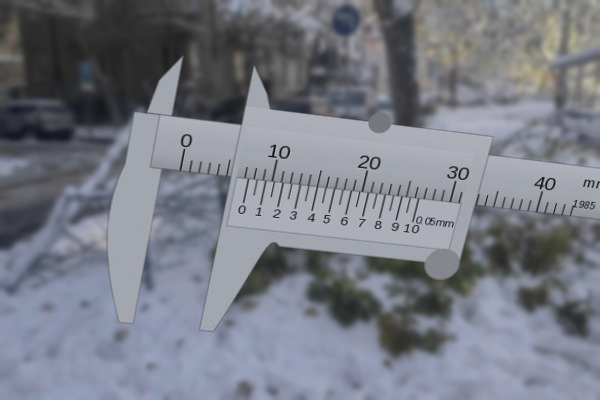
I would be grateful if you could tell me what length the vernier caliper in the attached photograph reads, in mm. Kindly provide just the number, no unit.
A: 7.4
